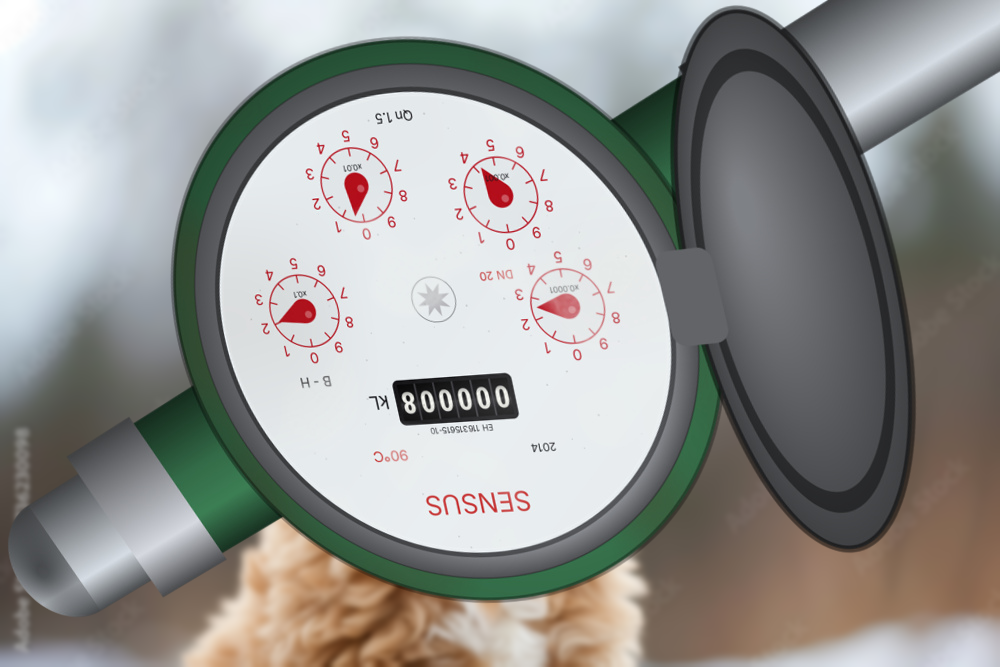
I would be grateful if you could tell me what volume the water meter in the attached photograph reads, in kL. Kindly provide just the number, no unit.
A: 8.2042
